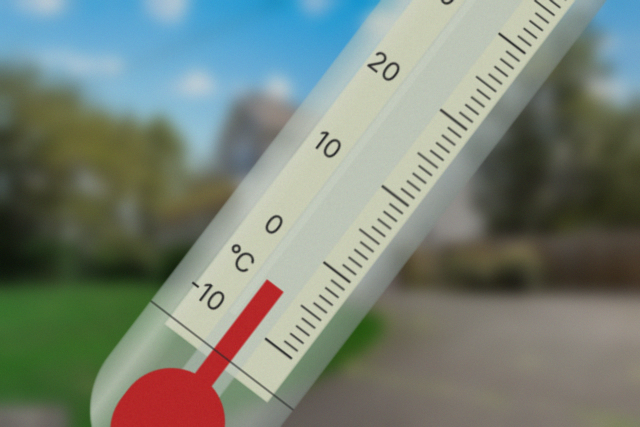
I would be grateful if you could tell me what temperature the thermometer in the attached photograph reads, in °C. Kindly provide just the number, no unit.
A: -5
